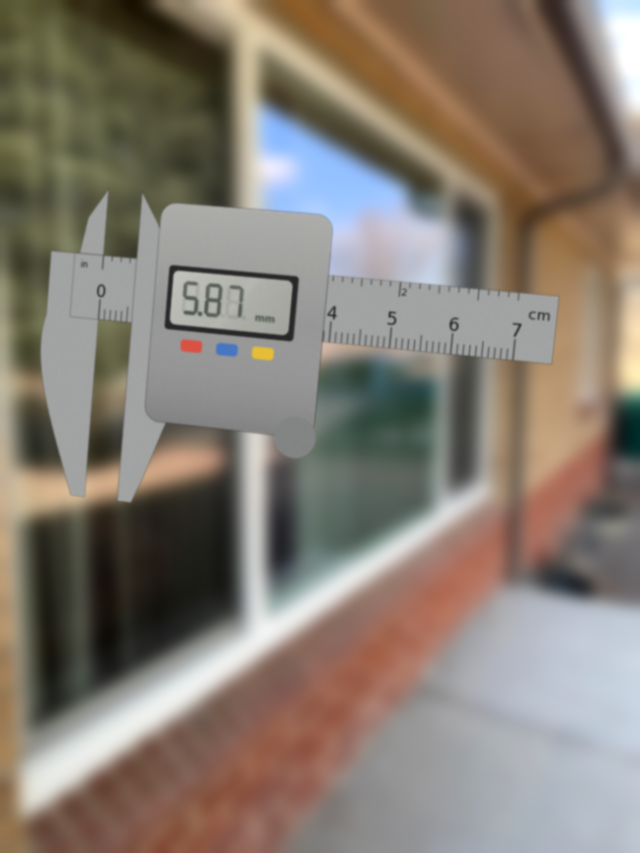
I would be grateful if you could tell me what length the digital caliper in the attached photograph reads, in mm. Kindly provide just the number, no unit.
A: 5.87
